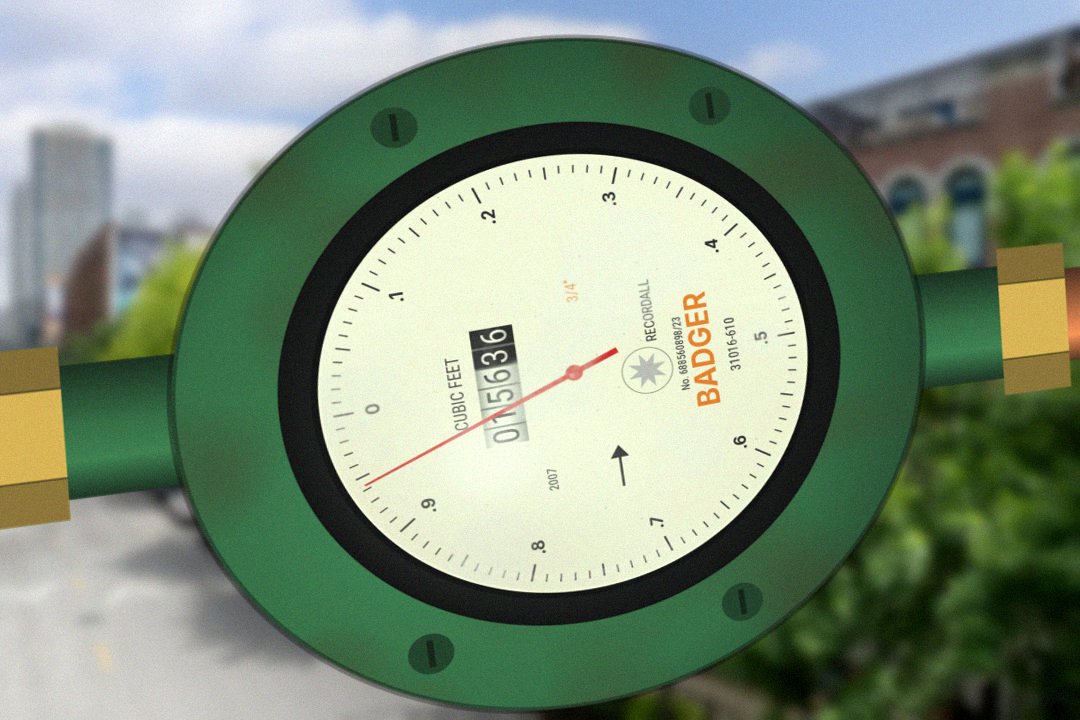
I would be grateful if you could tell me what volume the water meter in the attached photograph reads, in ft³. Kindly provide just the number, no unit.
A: 15635.94
